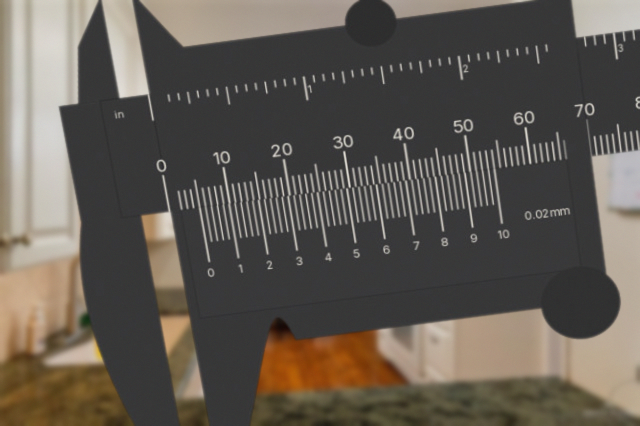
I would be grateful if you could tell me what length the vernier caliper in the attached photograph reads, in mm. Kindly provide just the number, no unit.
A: 5.0
